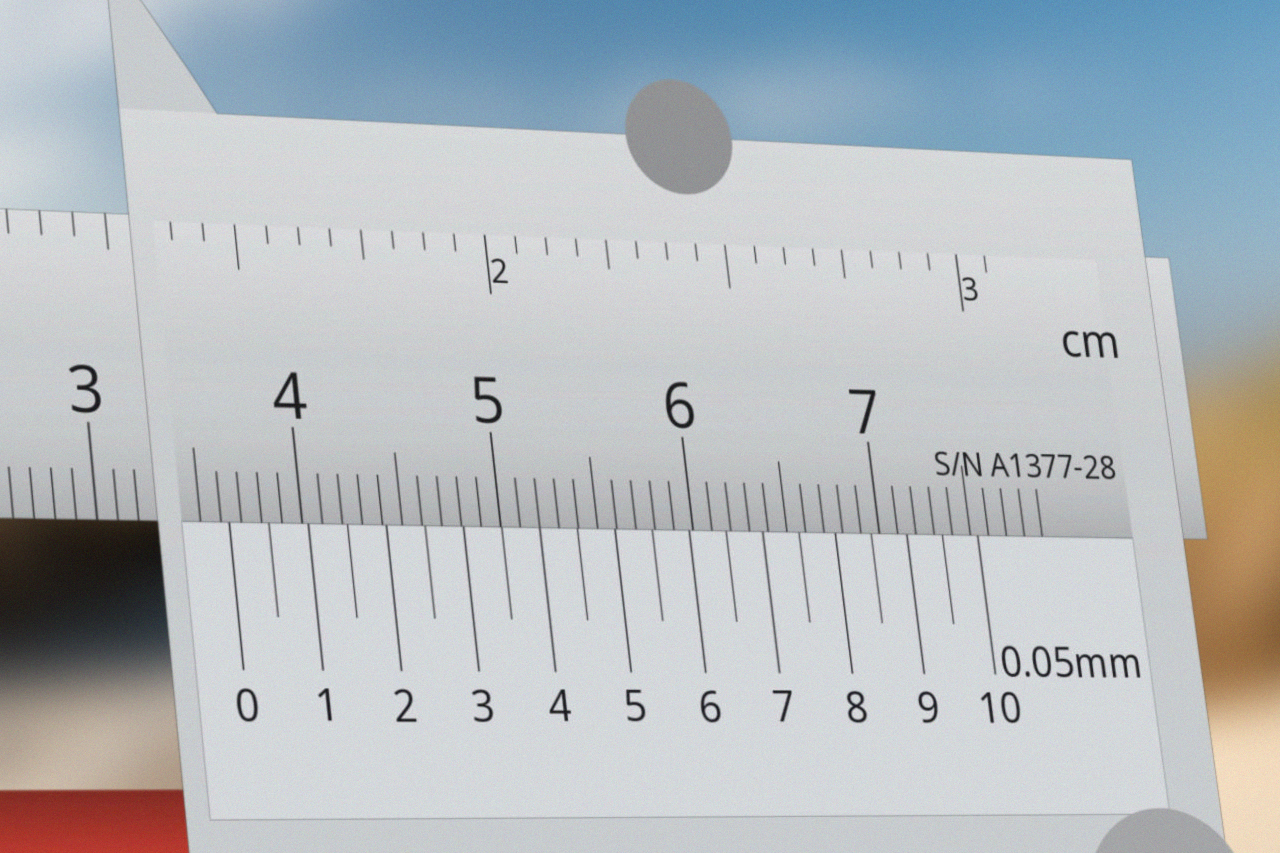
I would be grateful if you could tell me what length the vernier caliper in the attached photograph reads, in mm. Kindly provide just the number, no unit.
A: 36.4
